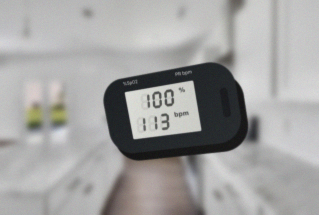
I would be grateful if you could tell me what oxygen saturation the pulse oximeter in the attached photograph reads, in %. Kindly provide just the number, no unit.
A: 100
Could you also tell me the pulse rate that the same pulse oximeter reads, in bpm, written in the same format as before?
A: 113
